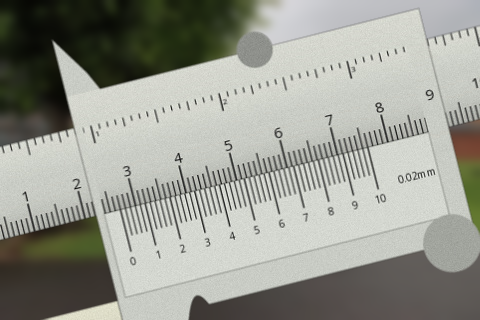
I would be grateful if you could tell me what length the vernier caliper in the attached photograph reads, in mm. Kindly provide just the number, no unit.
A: 27.0
